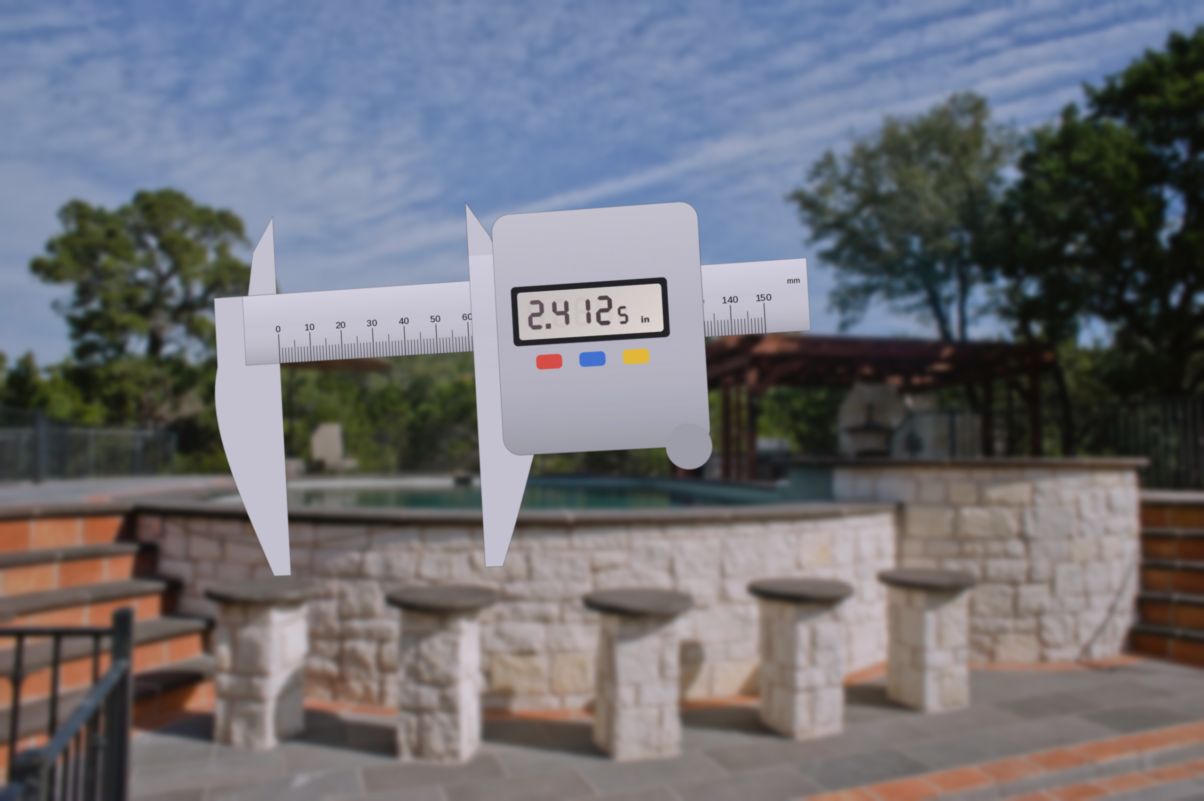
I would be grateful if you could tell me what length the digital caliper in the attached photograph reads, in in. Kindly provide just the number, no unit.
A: 2.4125
